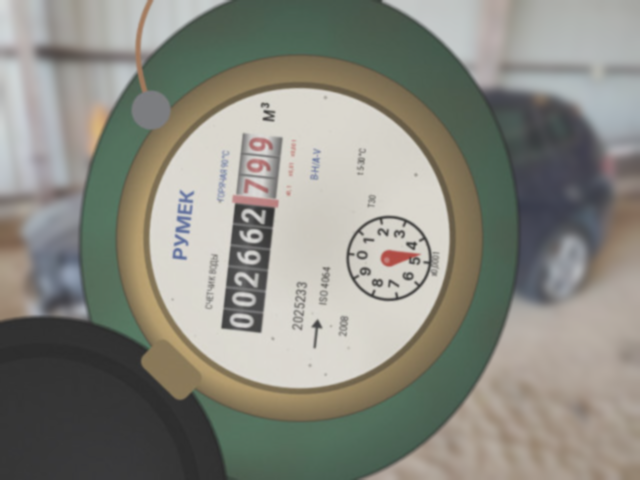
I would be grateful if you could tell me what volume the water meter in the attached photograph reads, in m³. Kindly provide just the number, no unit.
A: 2662.7994
